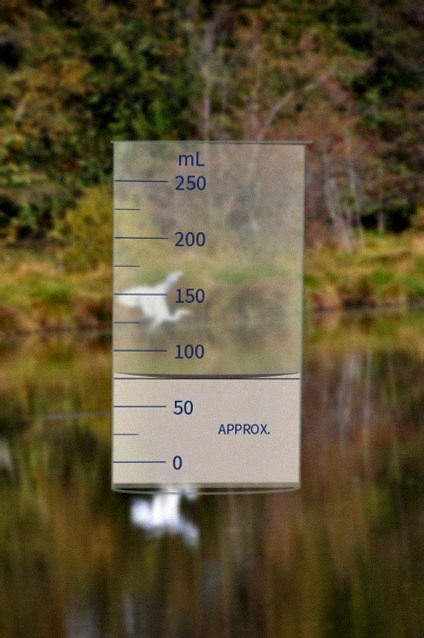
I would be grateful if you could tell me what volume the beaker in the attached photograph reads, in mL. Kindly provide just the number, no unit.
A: 75
